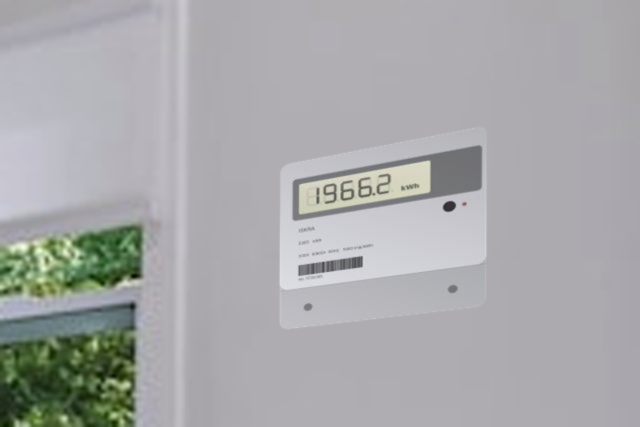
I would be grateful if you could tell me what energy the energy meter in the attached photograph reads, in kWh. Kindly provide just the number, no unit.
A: 1966.2
